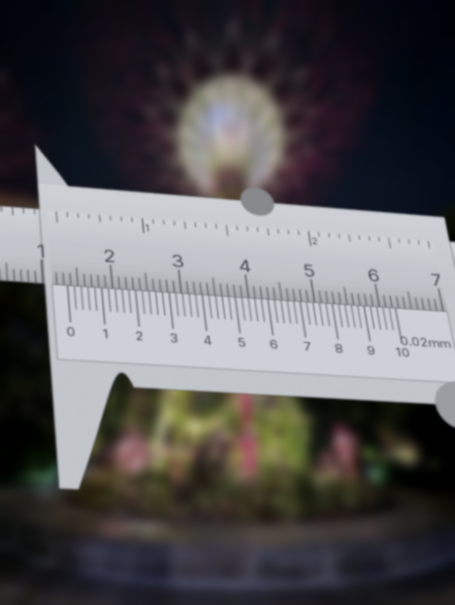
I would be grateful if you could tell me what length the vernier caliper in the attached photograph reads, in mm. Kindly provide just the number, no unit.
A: 13.5
